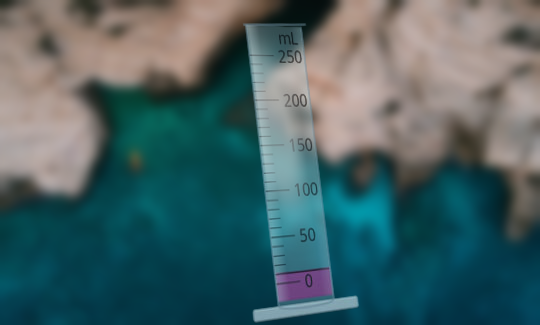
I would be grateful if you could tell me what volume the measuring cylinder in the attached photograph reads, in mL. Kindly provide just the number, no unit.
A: 10
